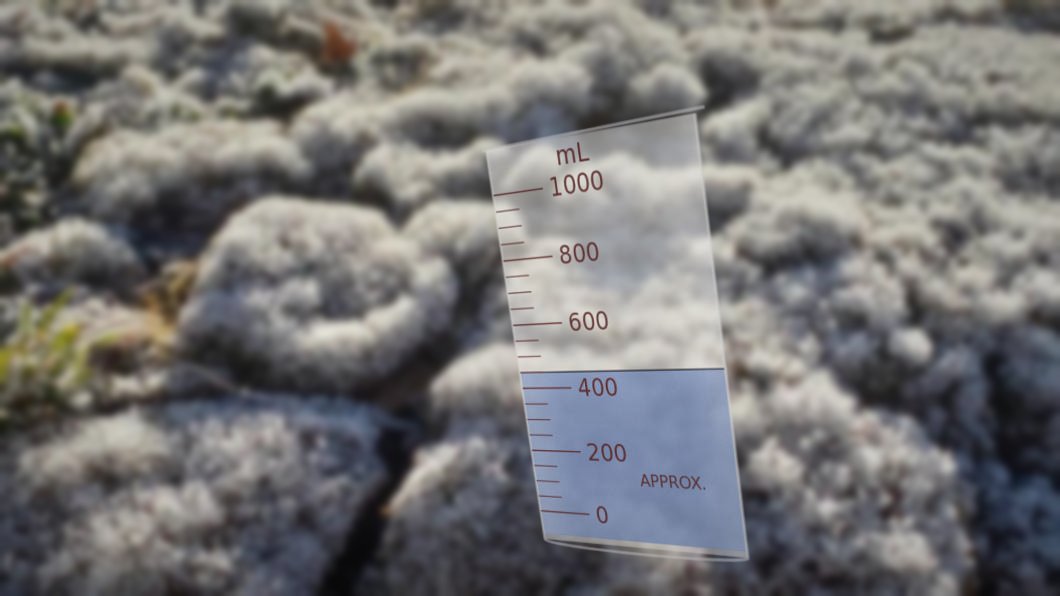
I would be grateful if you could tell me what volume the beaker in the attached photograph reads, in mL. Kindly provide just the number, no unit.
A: 450
